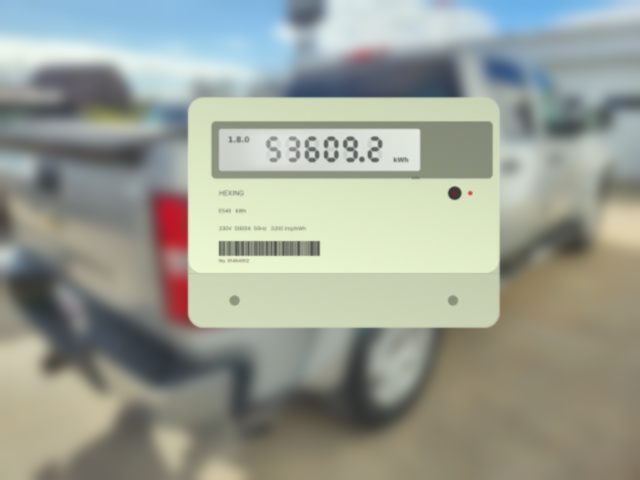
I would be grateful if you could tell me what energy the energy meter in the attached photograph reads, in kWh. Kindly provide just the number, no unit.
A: 53609.2
